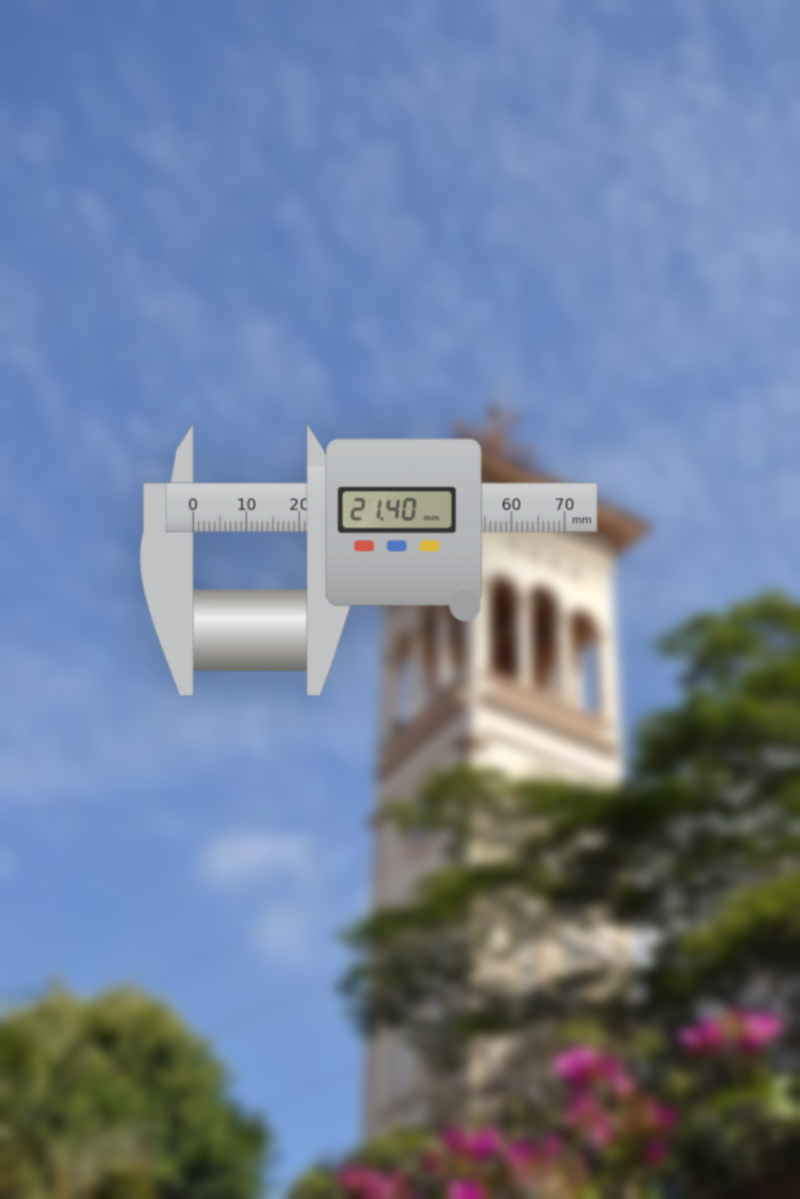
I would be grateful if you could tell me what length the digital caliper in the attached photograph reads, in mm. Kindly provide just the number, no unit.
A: 21.40
